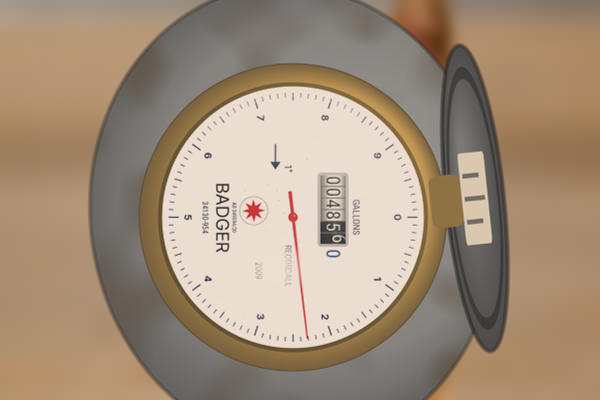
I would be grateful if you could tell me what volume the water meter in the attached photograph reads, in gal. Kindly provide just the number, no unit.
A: 48562.3
